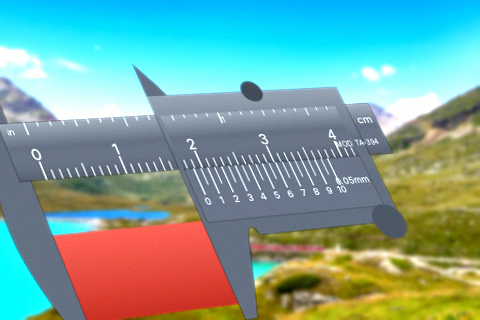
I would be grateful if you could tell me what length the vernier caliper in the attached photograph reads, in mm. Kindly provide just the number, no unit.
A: 18.8
